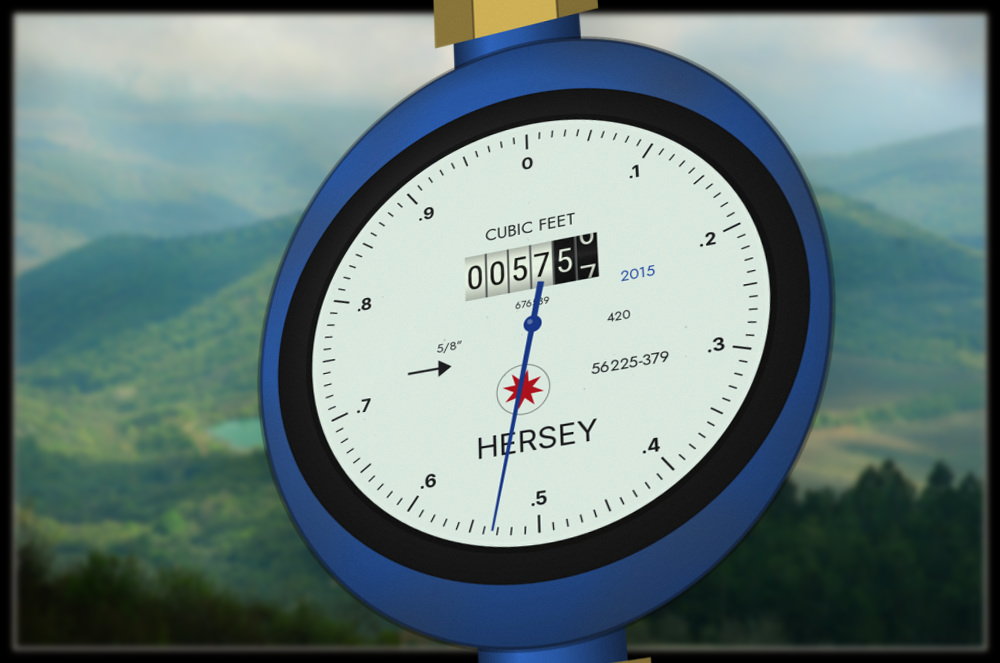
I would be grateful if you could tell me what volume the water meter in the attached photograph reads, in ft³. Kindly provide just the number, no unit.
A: 5756.53
